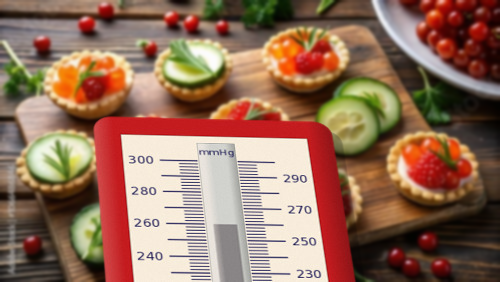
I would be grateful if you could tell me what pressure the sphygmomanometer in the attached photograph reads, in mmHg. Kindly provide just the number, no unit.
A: 260
